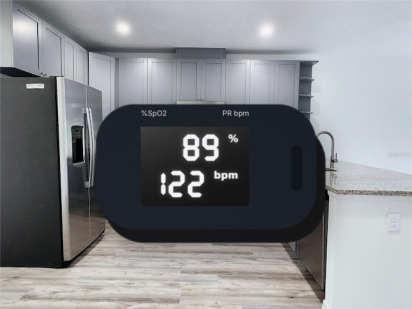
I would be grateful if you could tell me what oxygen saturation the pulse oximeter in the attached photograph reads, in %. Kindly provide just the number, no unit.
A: 89
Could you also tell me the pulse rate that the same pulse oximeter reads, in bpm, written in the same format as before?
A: 122
